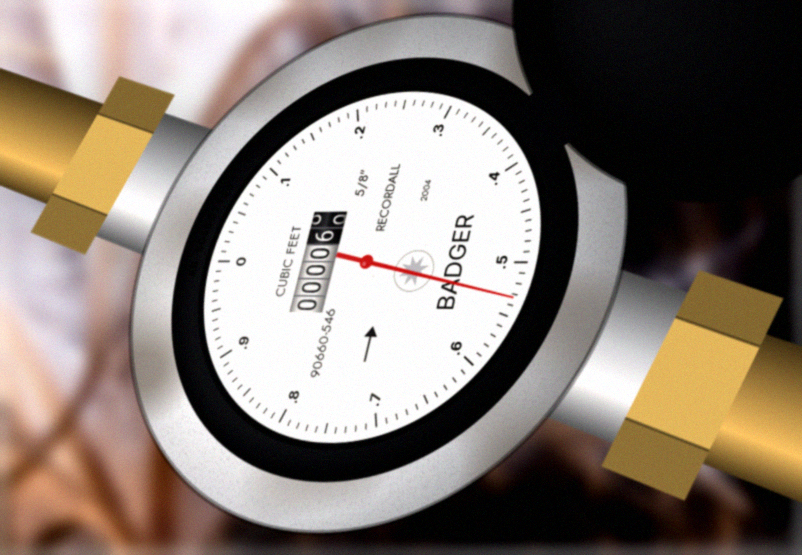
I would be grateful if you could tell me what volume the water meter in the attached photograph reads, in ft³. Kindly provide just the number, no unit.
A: 68.53
